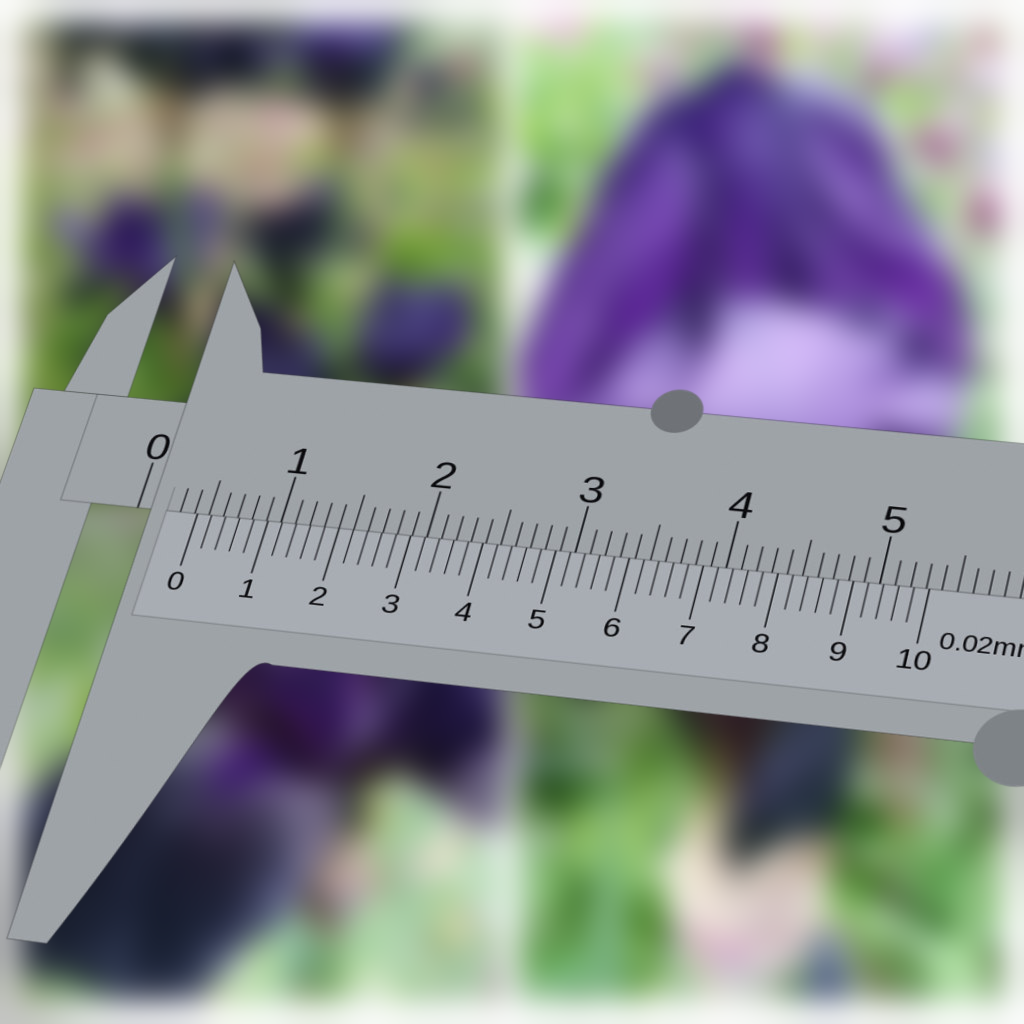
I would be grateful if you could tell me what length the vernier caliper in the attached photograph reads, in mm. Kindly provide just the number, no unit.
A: 4.2
